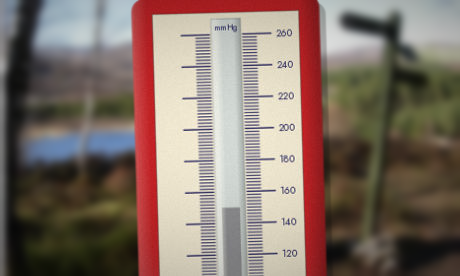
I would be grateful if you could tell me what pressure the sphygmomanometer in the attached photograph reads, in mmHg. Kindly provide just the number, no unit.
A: 150
